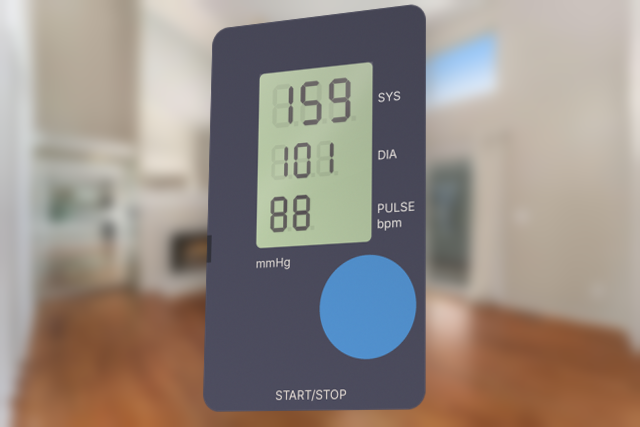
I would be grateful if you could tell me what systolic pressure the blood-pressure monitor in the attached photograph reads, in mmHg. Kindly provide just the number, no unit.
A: 159
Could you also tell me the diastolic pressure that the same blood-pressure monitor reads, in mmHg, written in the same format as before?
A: 101
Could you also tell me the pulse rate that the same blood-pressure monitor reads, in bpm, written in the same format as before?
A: 88
